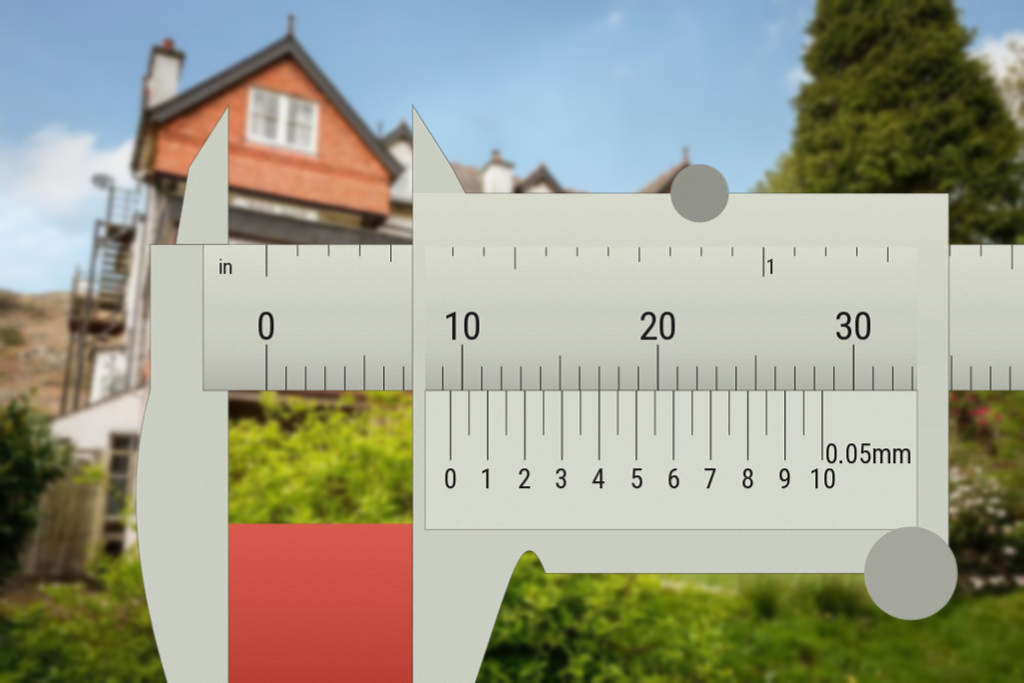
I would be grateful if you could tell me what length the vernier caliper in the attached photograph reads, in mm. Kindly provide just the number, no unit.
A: 9.4
